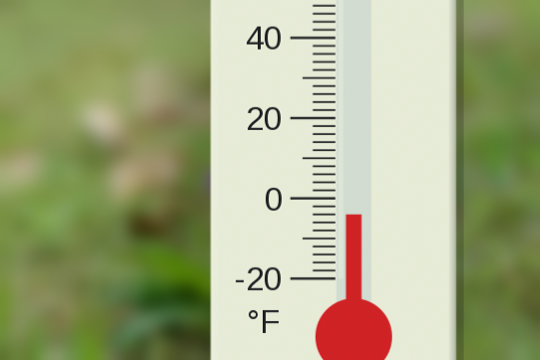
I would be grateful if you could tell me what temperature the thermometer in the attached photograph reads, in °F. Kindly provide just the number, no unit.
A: -4
